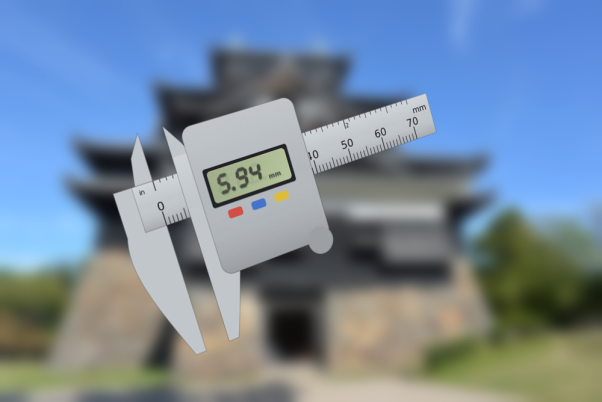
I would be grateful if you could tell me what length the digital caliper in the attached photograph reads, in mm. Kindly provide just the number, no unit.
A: 5.94
